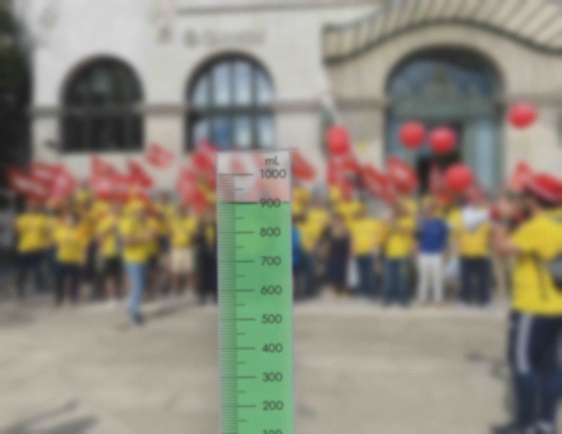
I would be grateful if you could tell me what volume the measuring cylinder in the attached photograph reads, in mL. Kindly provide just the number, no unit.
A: 900
